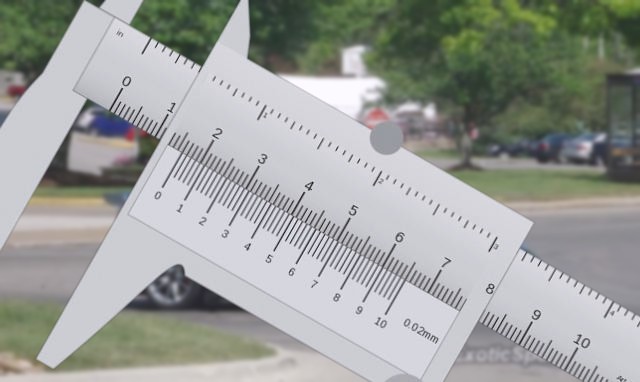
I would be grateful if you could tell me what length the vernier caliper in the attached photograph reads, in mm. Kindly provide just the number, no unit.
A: 16.0
